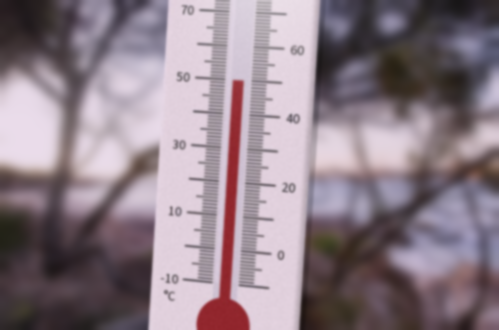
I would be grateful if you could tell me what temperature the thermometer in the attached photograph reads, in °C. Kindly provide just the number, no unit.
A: 50
